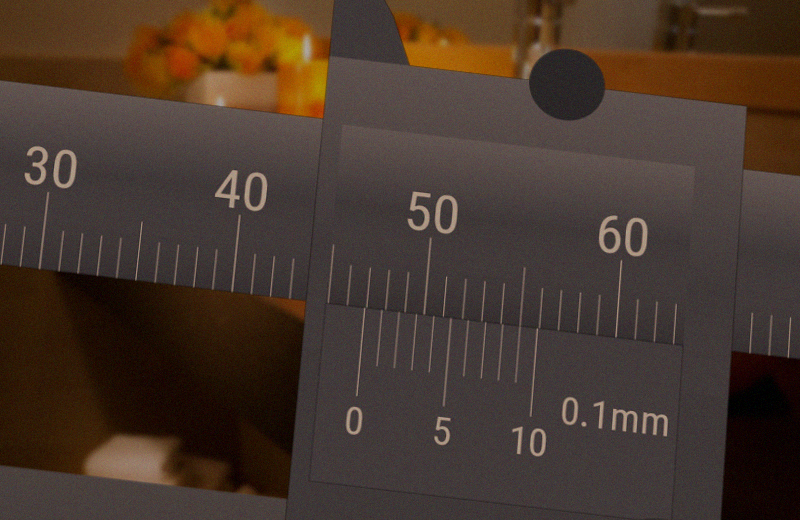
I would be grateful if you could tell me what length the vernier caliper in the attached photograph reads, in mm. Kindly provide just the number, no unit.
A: 46.9
